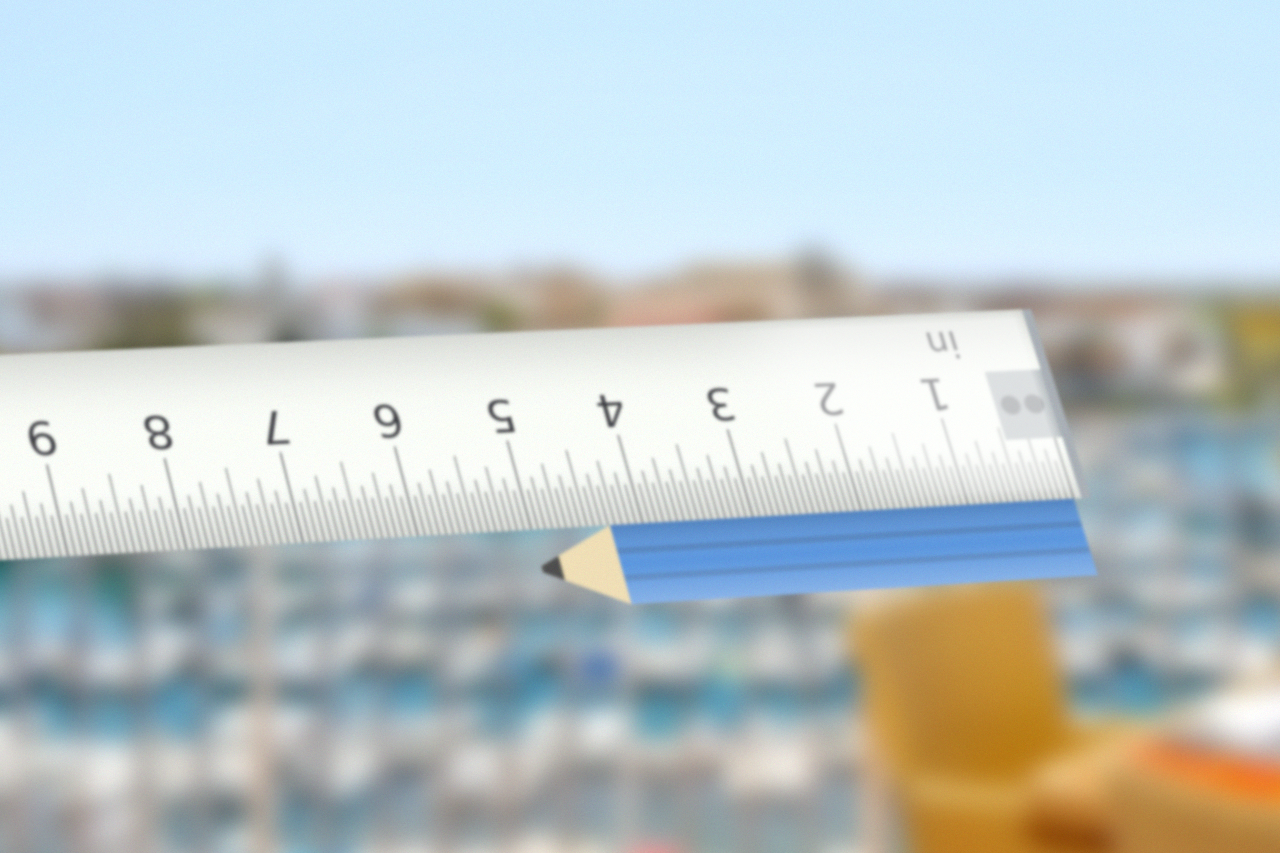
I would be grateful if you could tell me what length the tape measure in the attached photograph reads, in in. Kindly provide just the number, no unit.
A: 5
